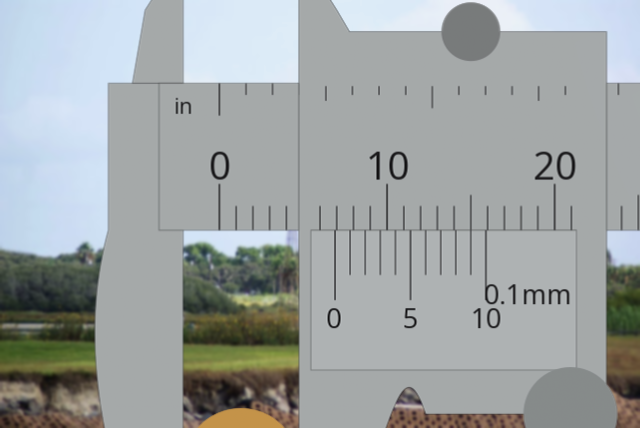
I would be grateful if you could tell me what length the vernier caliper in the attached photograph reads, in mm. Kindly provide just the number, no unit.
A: 6.9
